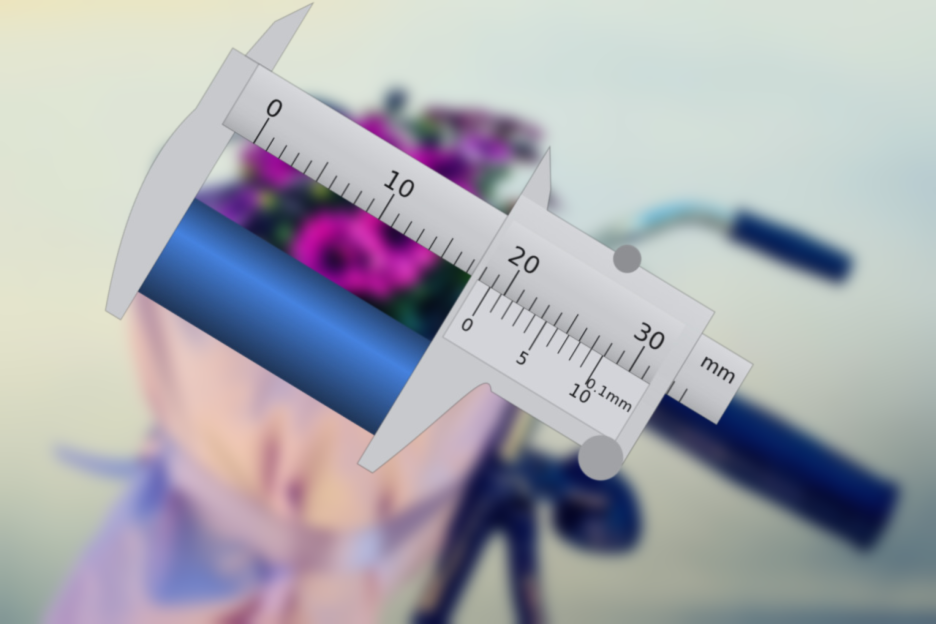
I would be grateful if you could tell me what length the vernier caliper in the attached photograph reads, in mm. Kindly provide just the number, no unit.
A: 18.9
